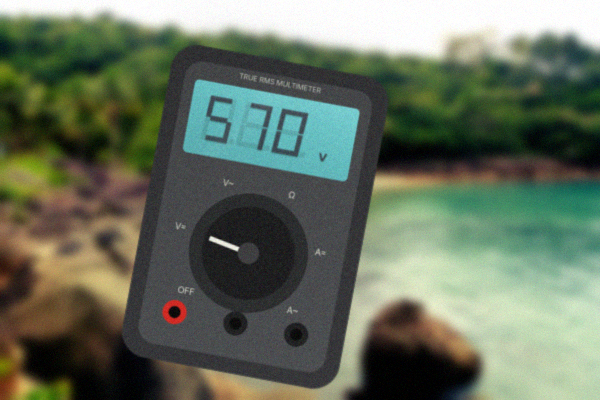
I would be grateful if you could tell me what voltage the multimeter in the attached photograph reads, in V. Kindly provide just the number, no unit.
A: 570
